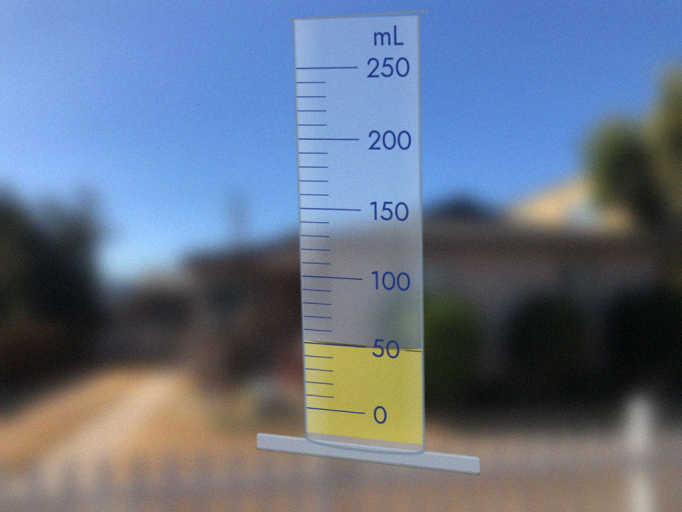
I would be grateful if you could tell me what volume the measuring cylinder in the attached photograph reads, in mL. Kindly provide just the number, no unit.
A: 50
